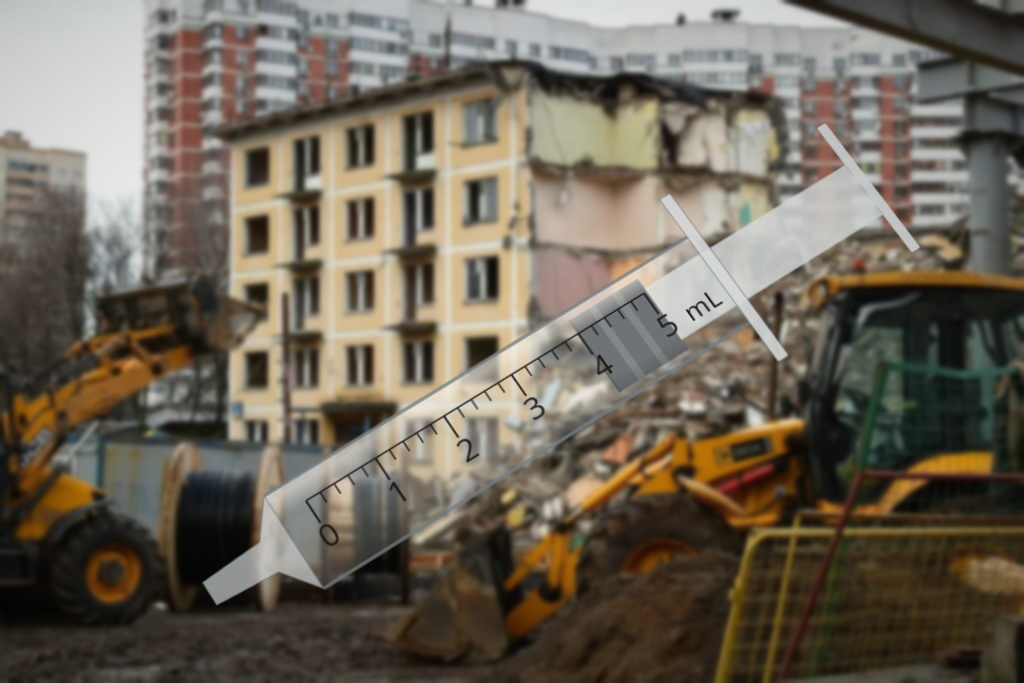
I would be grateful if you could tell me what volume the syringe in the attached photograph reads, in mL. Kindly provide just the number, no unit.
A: 4
